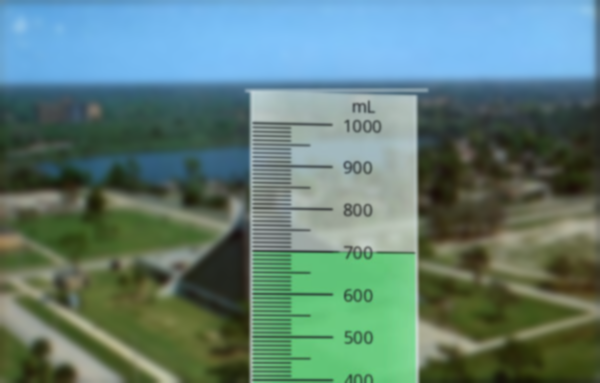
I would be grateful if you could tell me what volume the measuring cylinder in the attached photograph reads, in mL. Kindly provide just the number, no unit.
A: 700
